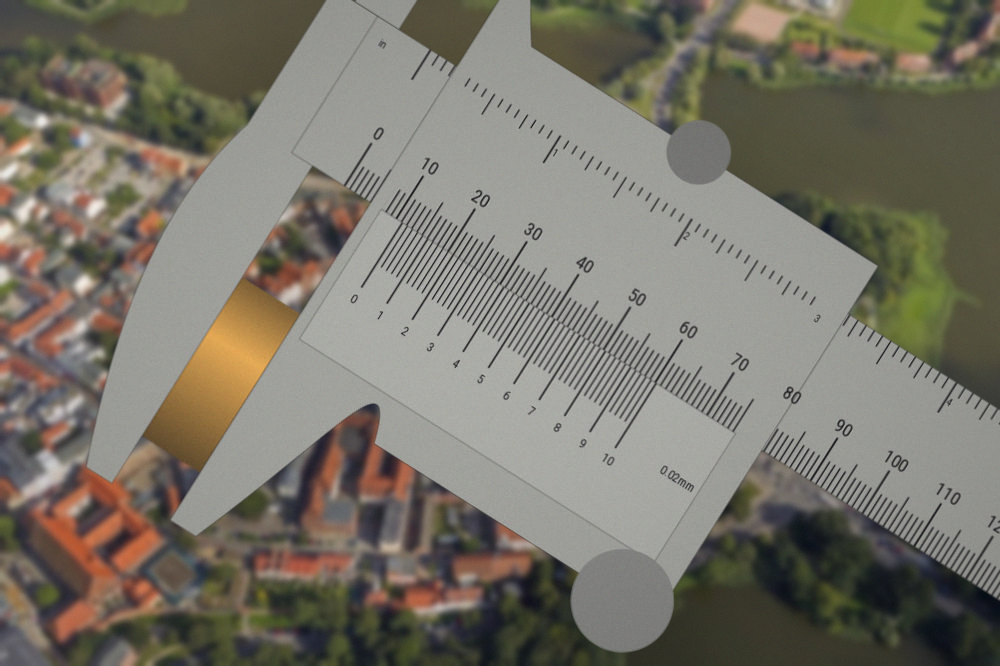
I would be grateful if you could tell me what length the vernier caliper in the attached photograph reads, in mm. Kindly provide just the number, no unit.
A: 11.2
